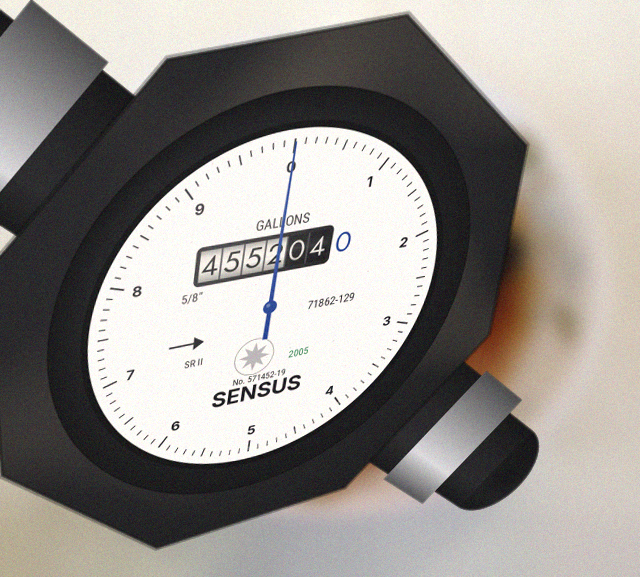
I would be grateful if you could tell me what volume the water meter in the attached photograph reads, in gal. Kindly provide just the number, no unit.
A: 4552040.0
